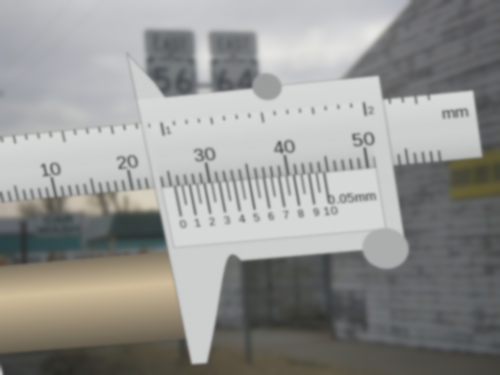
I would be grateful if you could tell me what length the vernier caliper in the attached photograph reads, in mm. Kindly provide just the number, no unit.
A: 25.5
